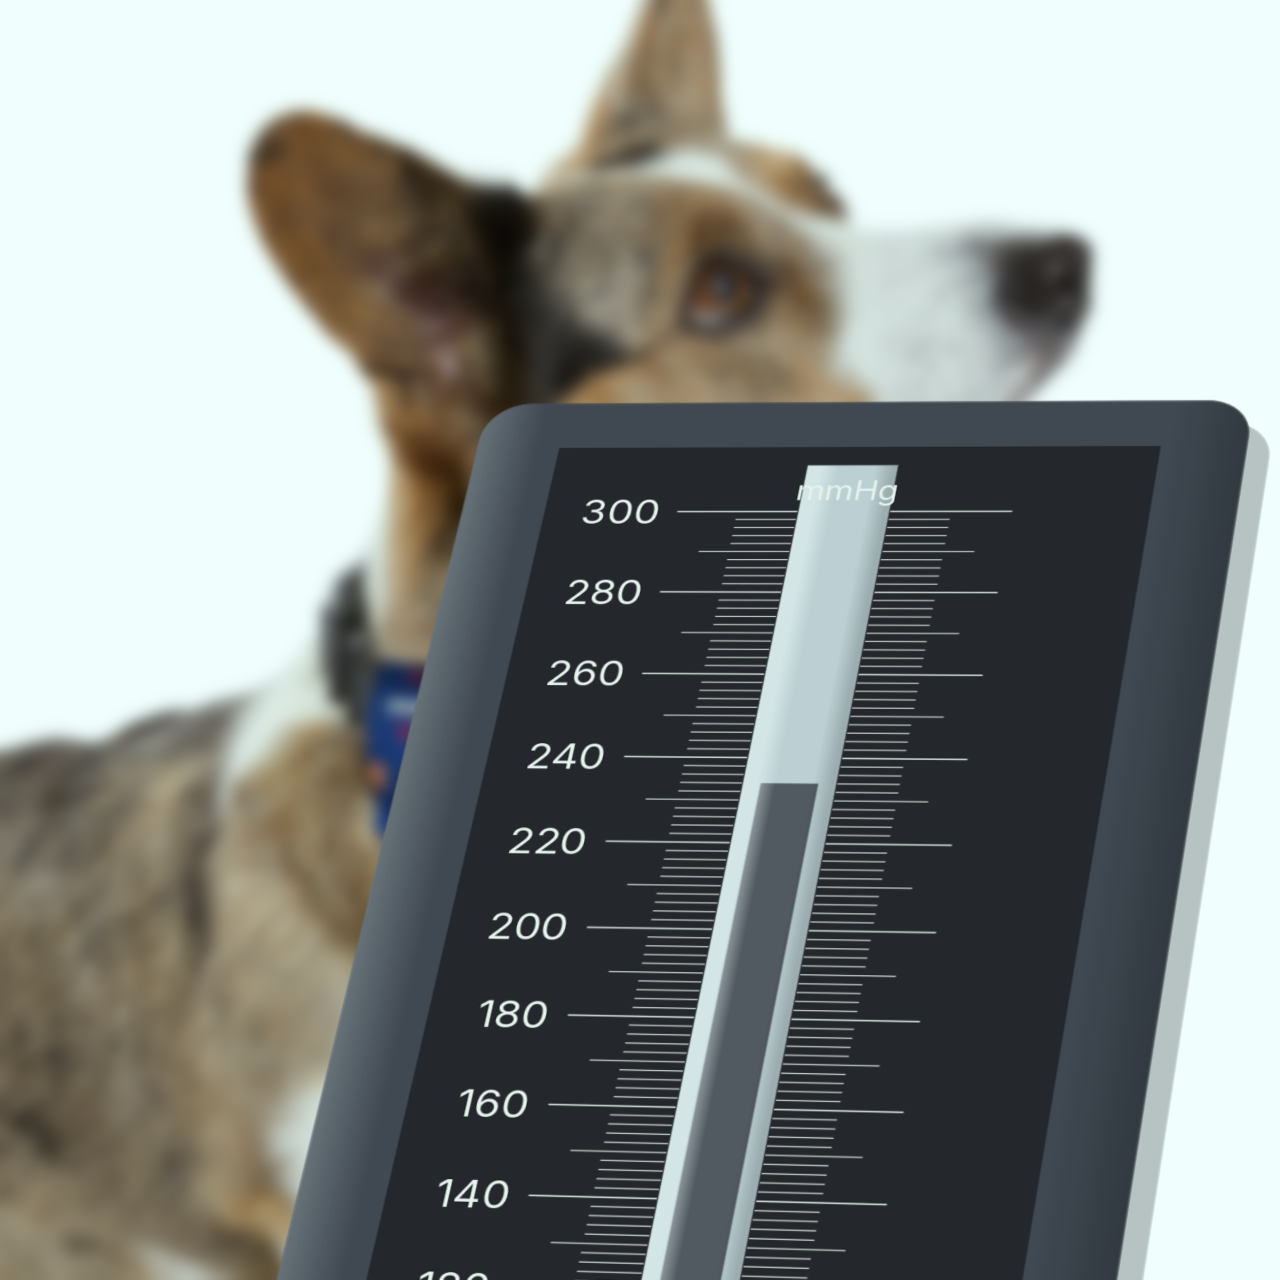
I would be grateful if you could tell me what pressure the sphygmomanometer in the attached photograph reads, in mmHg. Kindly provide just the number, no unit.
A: 234
